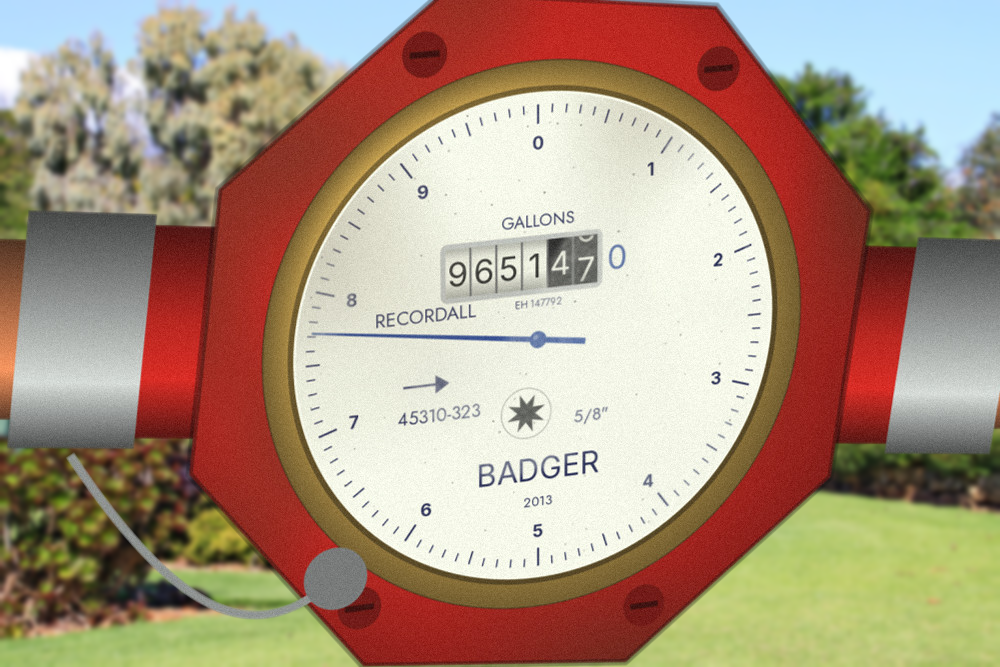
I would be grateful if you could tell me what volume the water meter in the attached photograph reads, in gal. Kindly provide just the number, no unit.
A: 9651467.7
